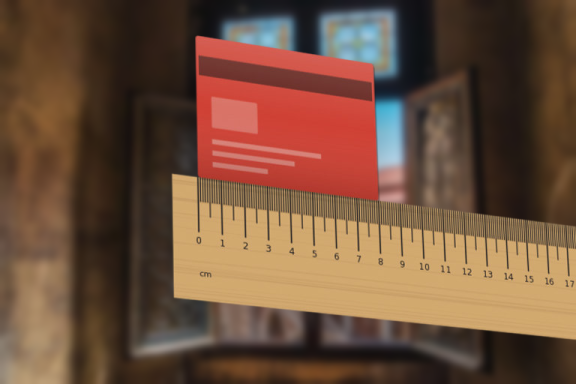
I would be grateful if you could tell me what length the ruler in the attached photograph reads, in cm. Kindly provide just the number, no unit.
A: 8
